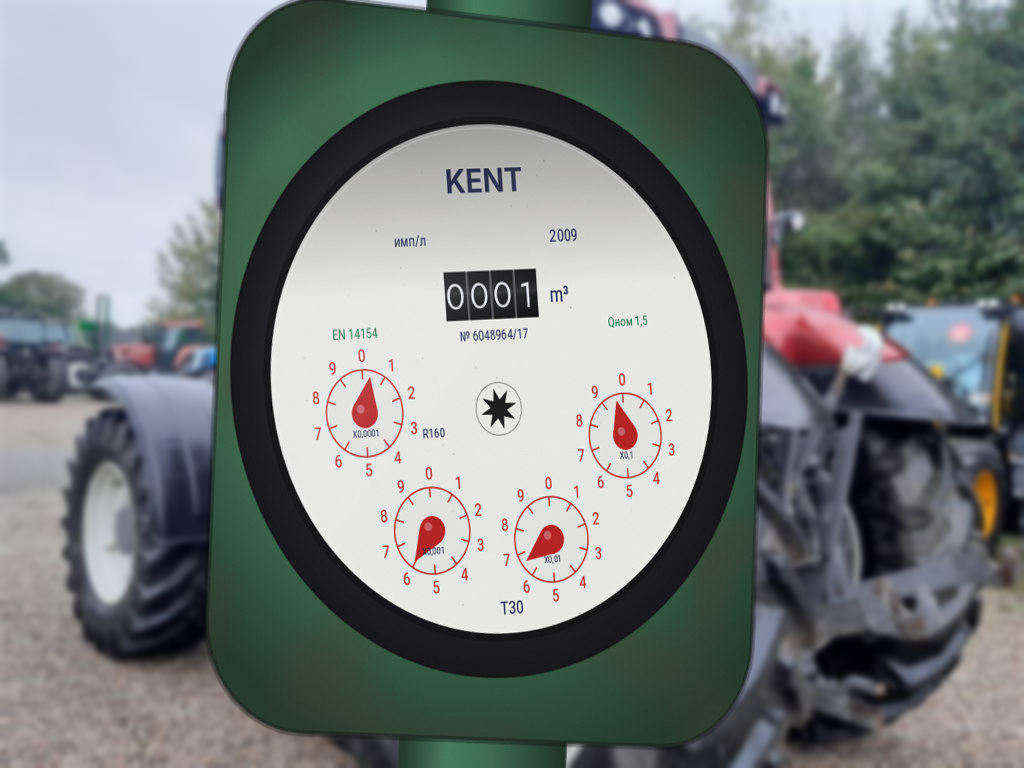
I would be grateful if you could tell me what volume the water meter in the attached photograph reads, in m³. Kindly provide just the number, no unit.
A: 0.9660
